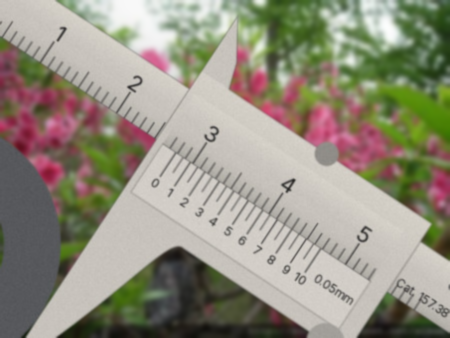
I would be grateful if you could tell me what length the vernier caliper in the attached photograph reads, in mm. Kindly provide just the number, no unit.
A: 27.8
